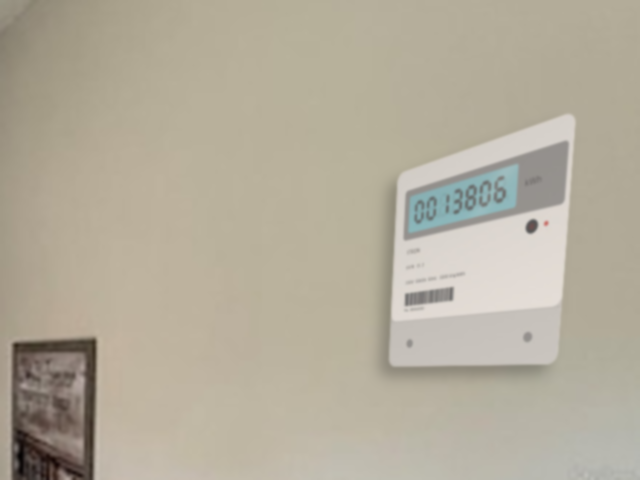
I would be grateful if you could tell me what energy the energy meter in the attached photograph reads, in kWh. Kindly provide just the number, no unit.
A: 13806
